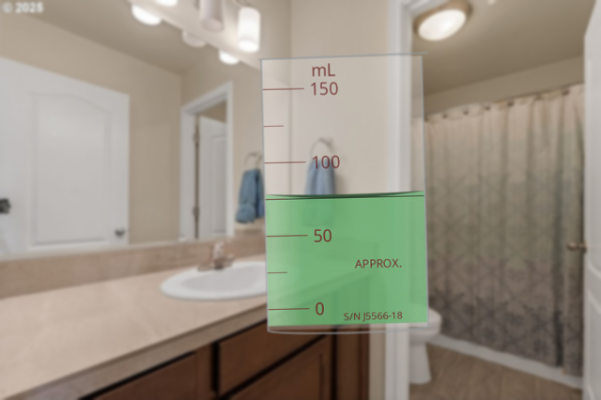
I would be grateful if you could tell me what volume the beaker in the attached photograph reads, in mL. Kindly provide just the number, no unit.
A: 75
